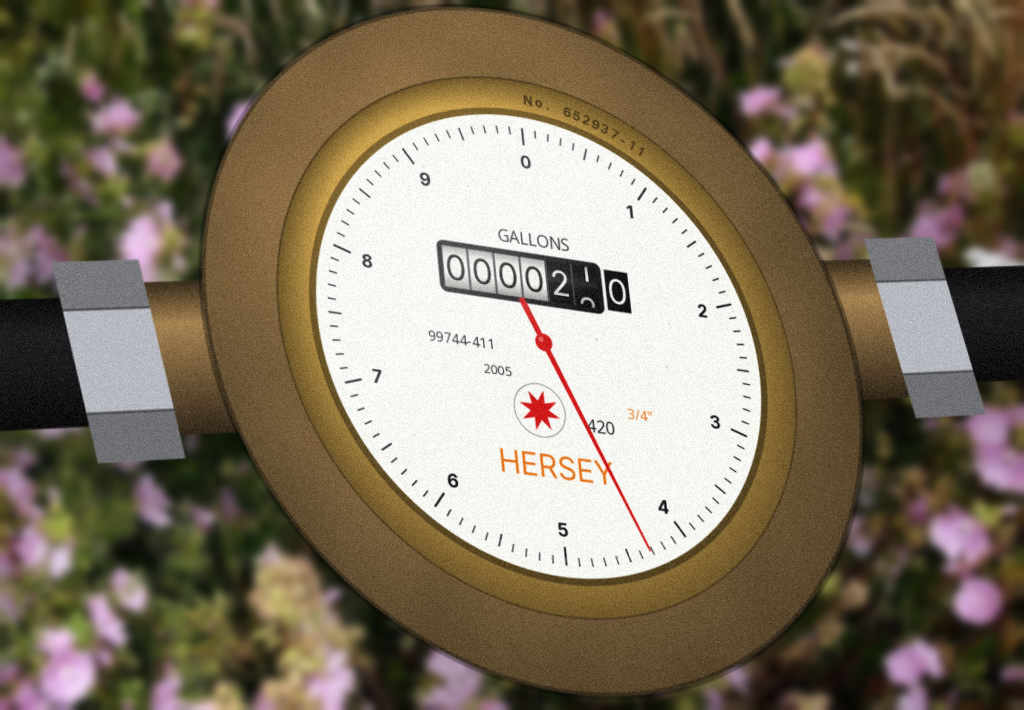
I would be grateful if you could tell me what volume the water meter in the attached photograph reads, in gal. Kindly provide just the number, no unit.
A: 214.3
